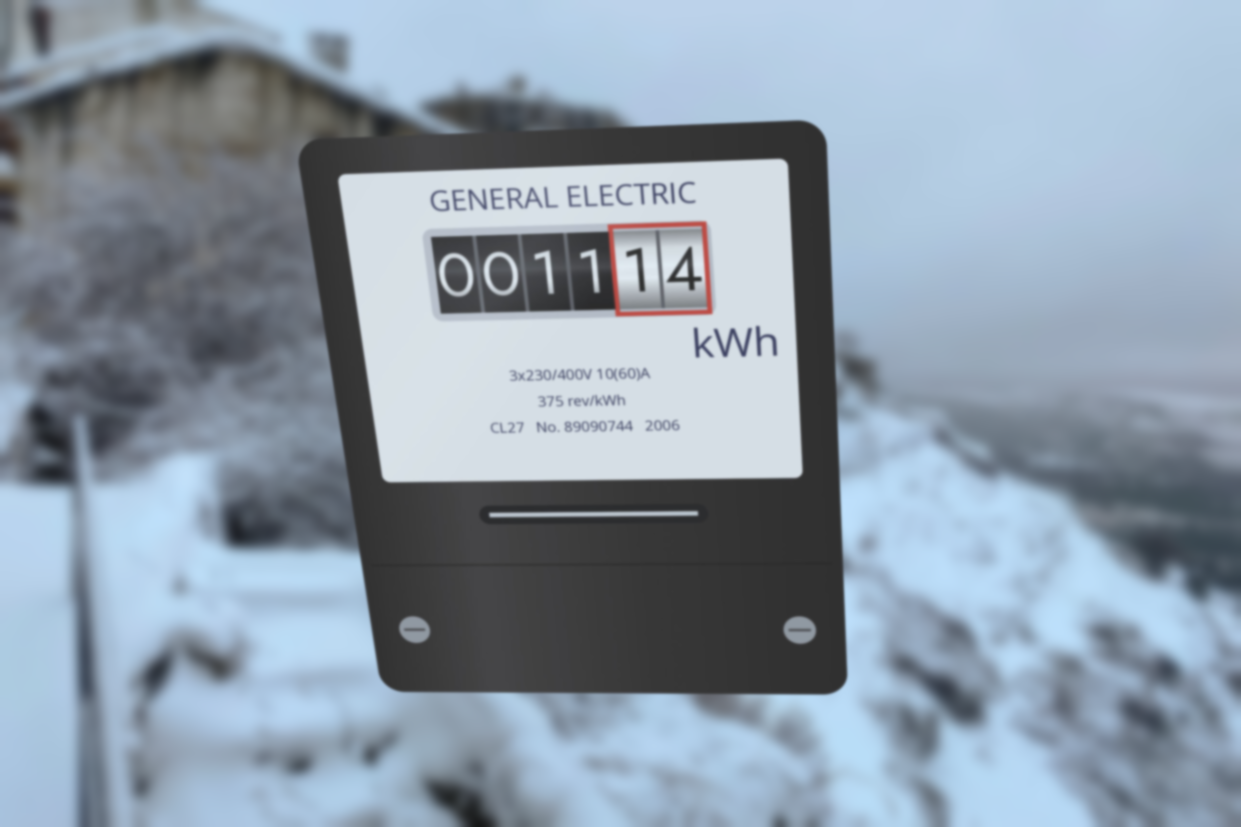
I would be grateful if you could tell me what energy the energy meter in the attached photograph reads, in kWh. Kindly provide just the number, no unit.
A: 11.14
